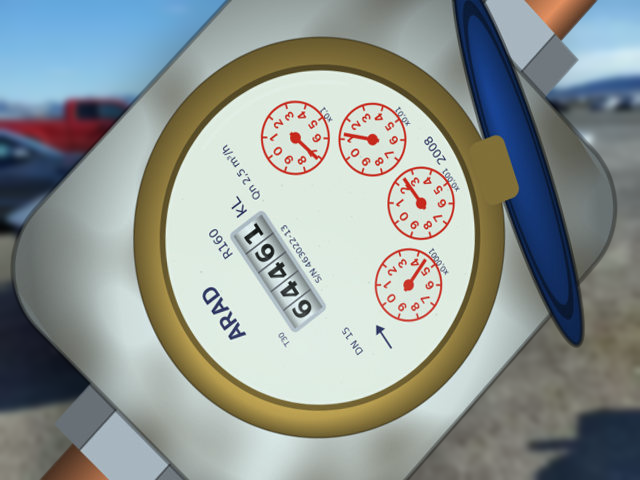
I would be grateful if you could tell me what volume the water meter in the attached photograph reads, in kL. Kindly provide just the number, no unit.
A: 64461.7124
